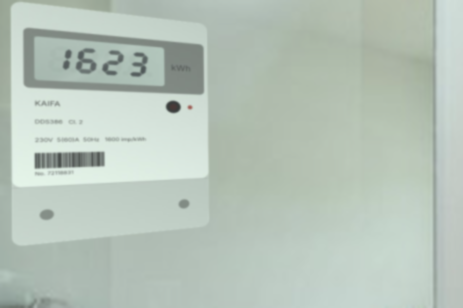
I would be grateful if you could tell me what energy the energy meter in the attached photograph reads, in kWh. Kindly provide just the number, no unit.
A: 1623
